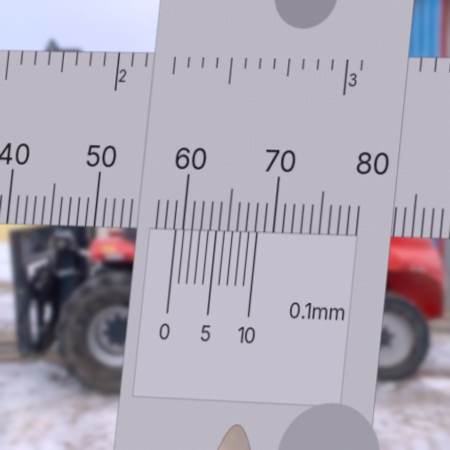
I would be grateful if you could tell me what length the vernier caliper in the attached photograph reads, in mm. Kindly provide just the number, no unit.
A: 59.2
